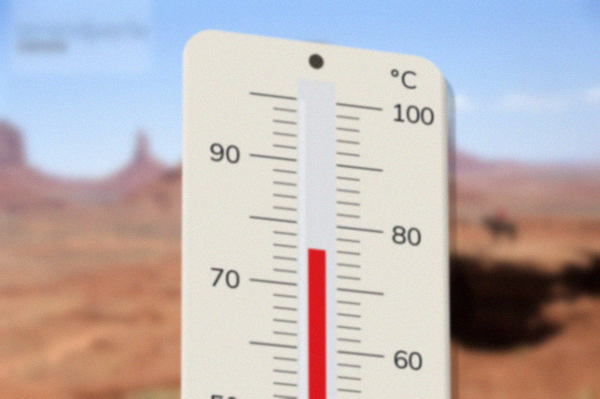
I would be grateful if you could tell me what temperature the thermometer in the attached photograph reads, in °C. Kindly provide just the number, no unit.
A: 76
